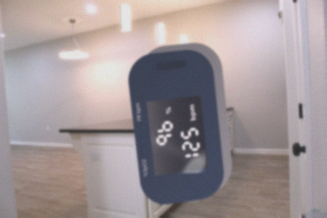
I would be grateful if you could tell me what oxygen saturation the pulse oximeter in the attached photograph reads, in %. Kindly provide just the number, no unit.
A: 96
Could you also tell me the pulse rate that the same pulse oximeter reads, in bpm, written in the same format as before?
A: 125
